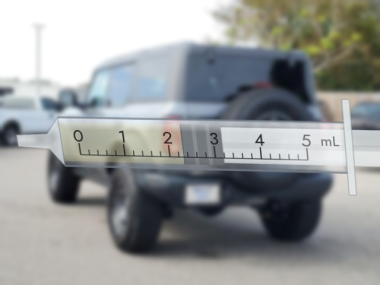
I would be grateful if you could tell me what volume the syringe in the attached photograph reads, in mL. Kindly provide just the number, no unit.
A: 2.3
